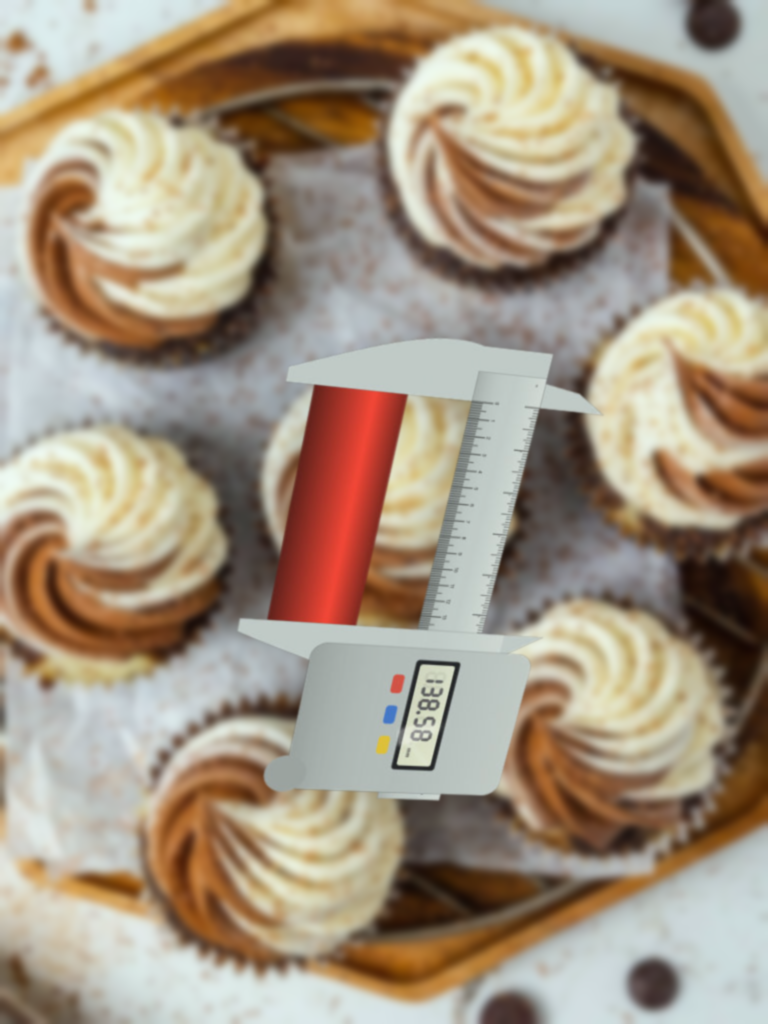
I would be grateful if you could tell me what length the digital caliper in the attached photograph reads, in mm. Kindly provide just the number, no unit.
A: 138.58
